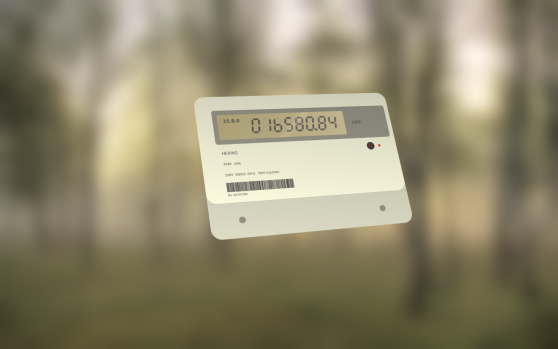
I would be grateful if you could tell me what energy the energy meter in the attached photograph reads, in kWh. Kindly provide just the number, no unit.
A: 16580.84
